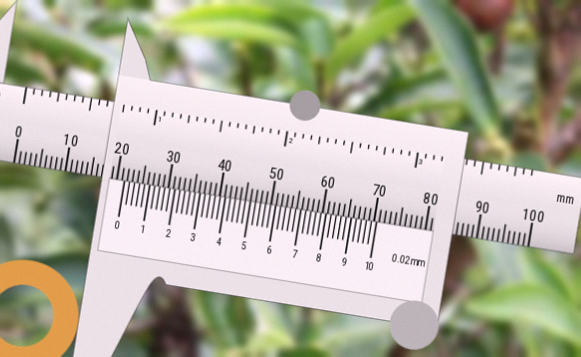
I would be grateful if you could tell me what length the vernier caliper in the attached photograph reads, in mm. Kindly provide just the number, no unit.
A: 21.5
